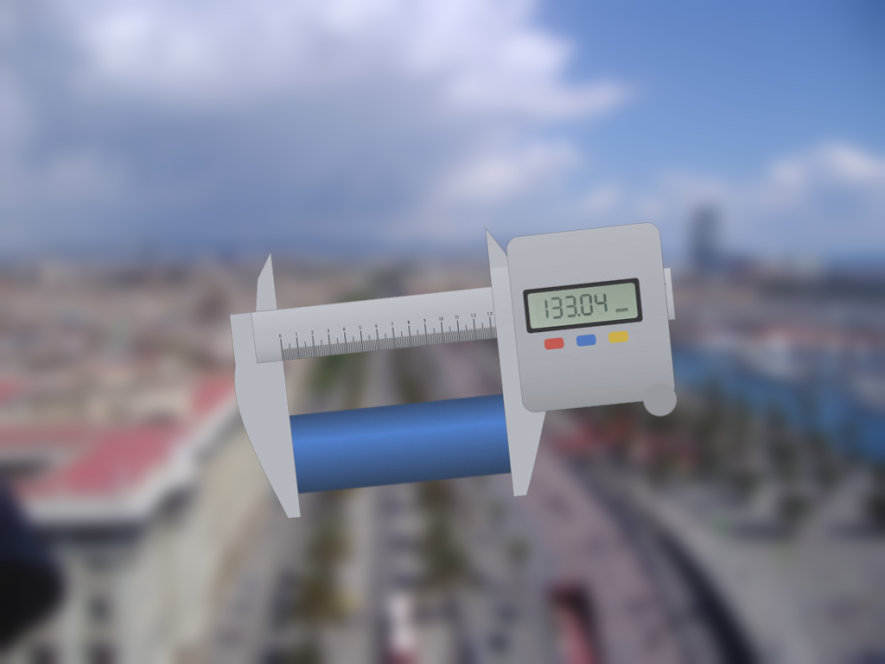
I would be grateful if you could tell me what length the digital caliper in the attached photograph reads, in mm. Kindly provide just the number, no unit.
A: 133.04
